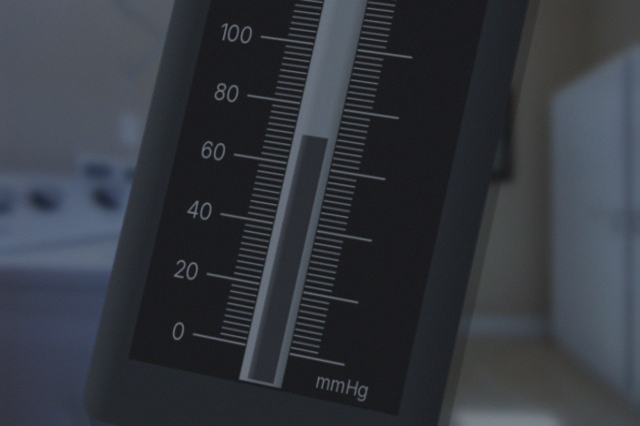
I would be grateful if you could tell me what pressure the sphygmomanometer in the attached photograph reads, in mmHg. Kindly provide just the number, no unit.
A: 70
